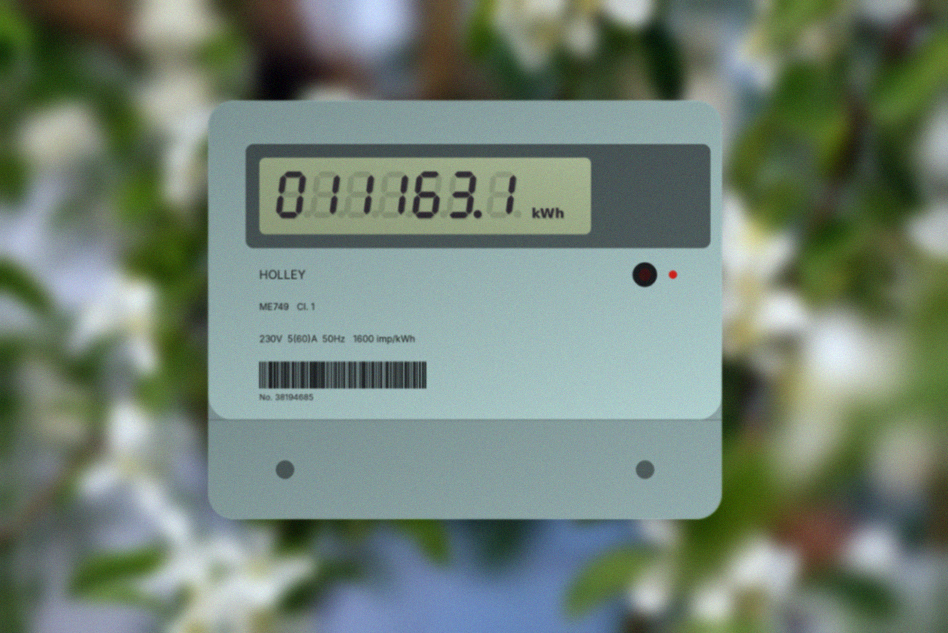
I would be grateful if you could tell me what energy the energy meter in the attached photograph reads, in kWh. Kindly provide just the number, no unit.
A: 11163.1
